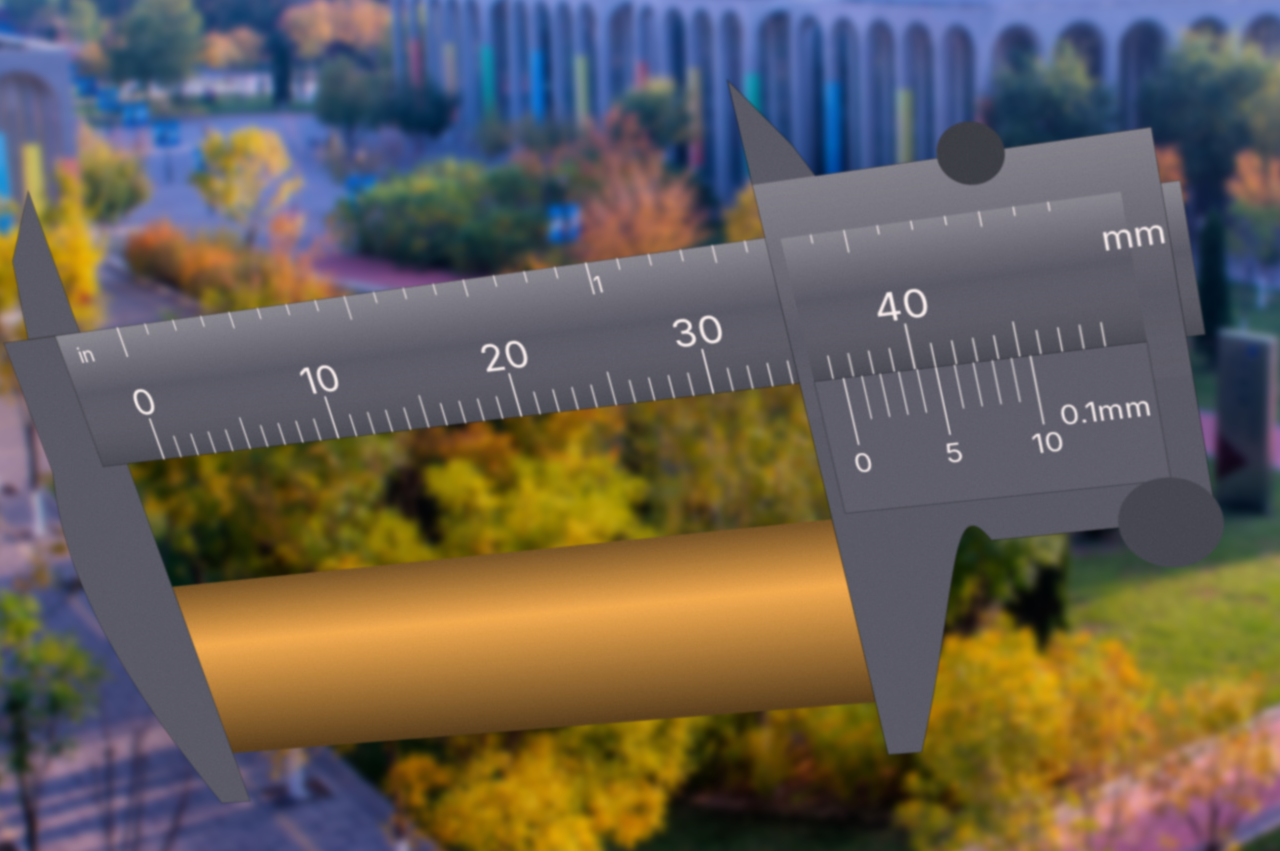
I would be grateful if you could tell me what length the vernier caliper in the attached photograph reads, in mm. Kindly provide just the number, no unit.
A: 36.5
